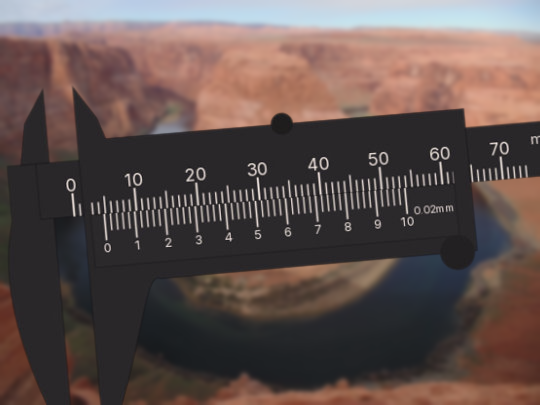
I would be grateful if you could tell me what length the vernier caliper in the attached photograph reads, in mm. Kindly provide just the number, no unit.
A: 4.8
